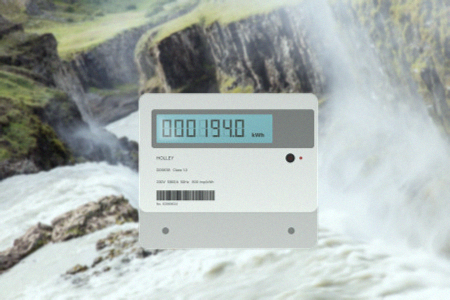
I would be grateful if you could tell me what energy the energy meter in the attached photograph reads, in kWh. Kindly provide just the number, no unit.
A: 194.0
